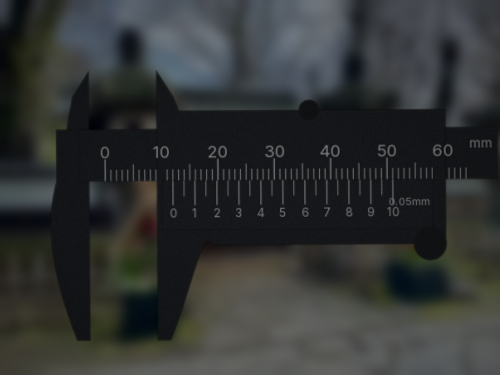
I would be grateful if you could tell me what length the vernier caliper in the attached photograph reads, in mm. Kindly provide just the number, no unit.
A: 12.0
